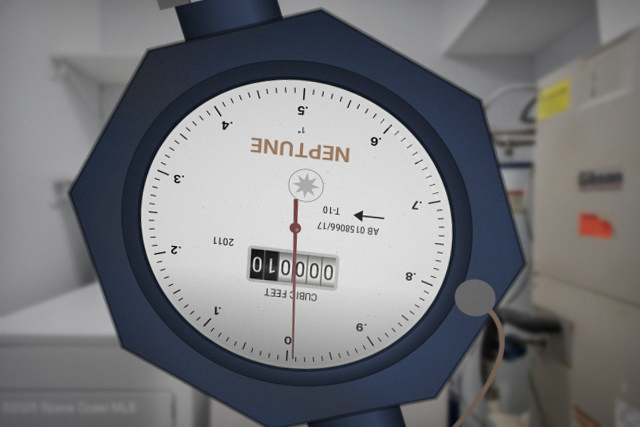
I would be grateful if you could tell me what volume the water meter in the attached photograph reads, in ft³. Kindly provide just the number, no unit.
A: 9.99
